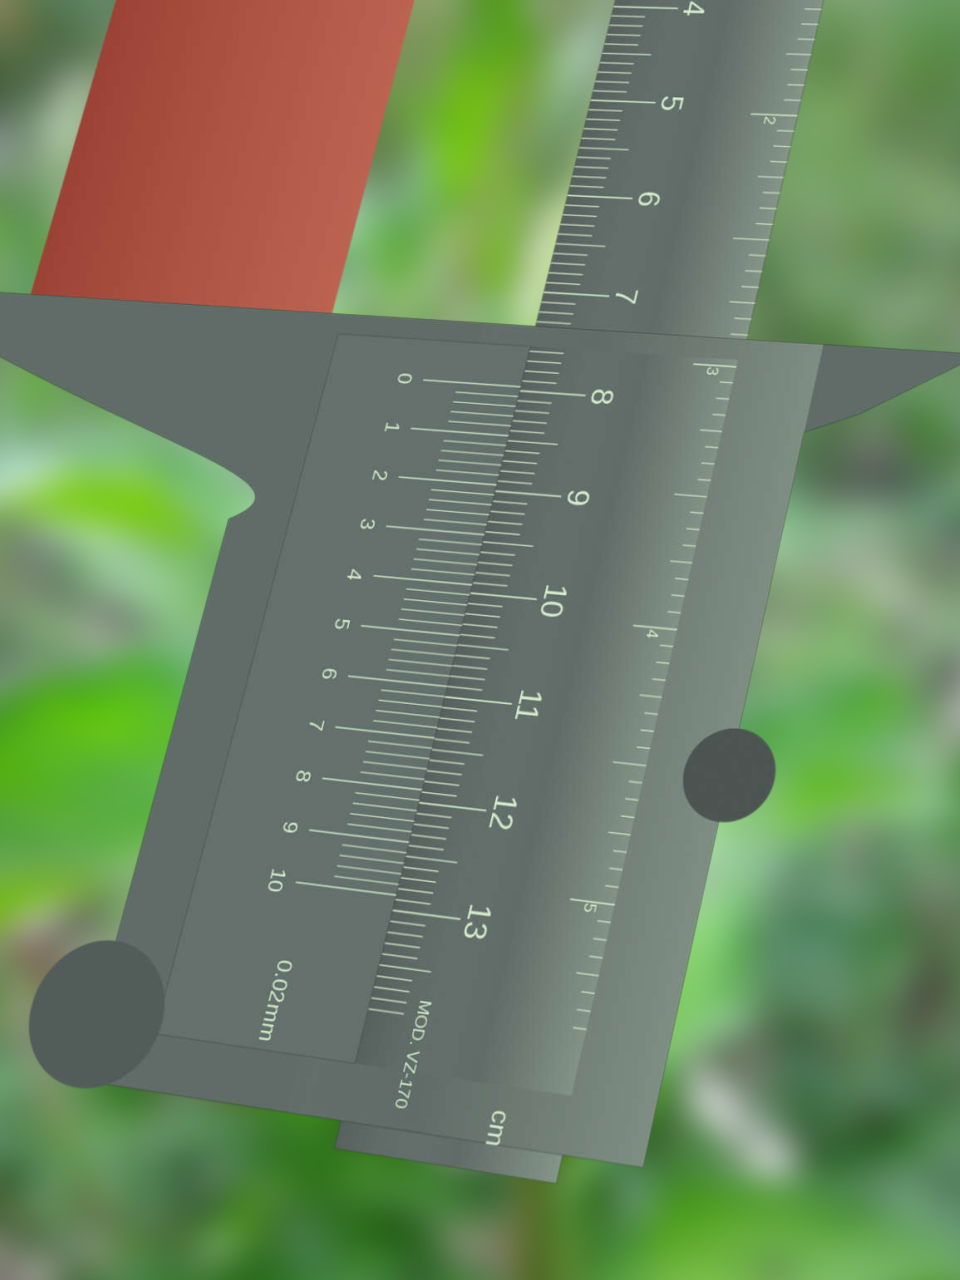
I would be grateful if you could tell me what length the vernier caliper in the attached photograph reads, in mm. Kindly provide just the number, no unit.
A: 79.6
